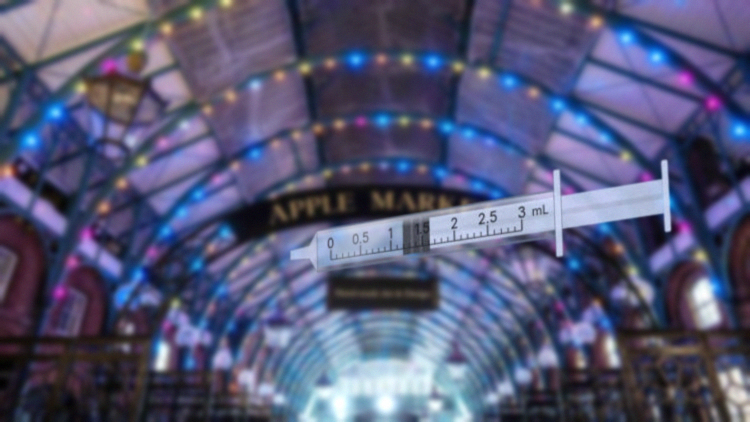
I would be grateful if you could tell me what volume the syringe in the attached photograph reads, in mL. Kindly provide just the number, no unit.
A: 1.2
